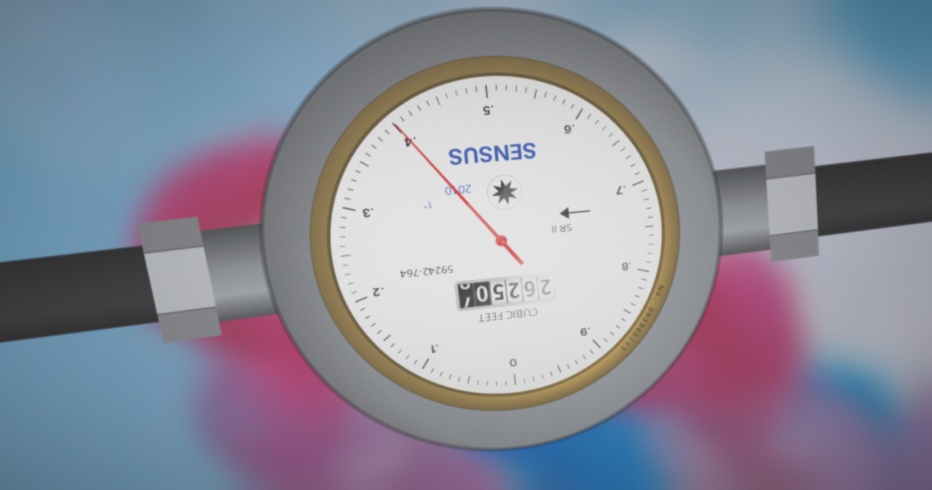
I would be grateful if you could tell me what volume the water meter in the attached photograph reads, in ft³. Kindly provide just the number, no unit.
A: 262507.40
